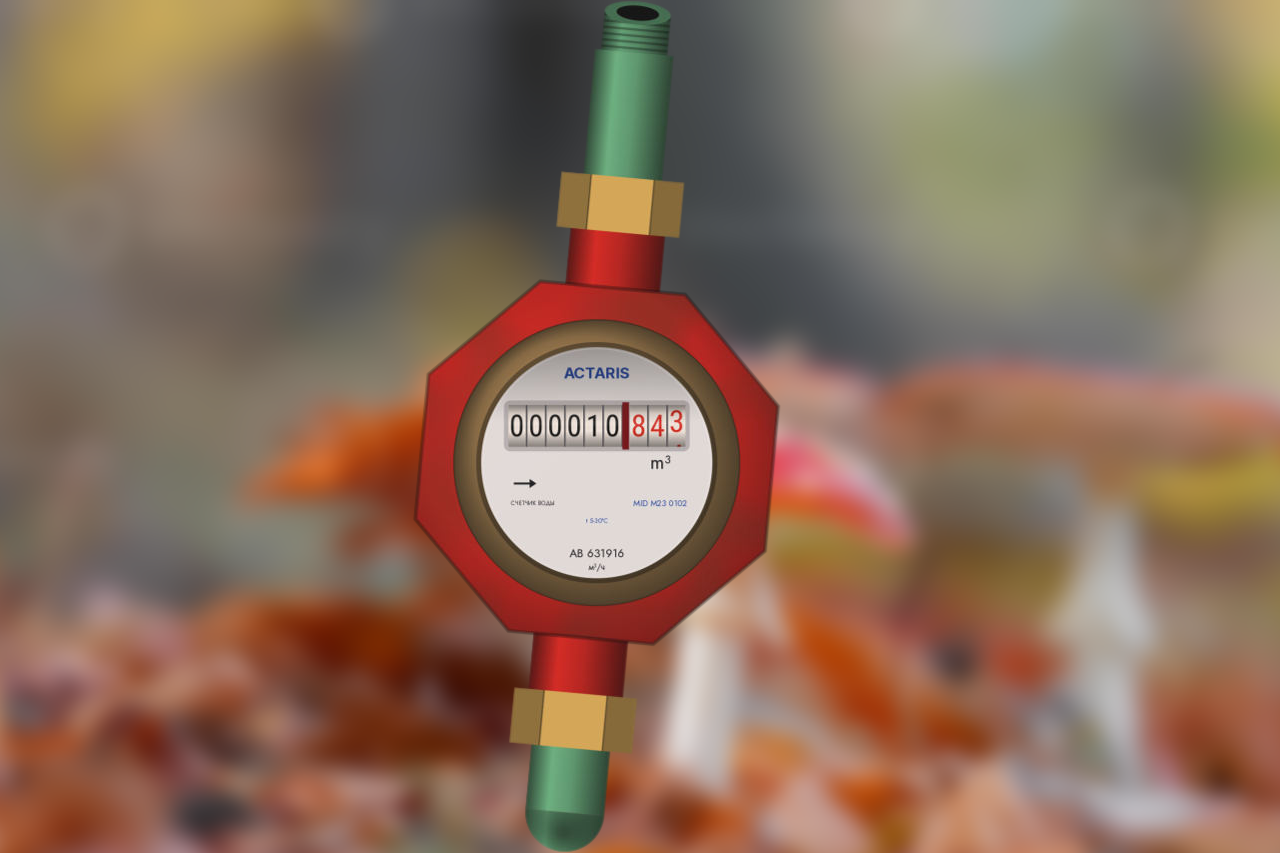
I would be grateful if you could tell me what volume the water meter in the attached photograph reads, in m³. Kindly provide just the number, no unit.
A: 10.843
